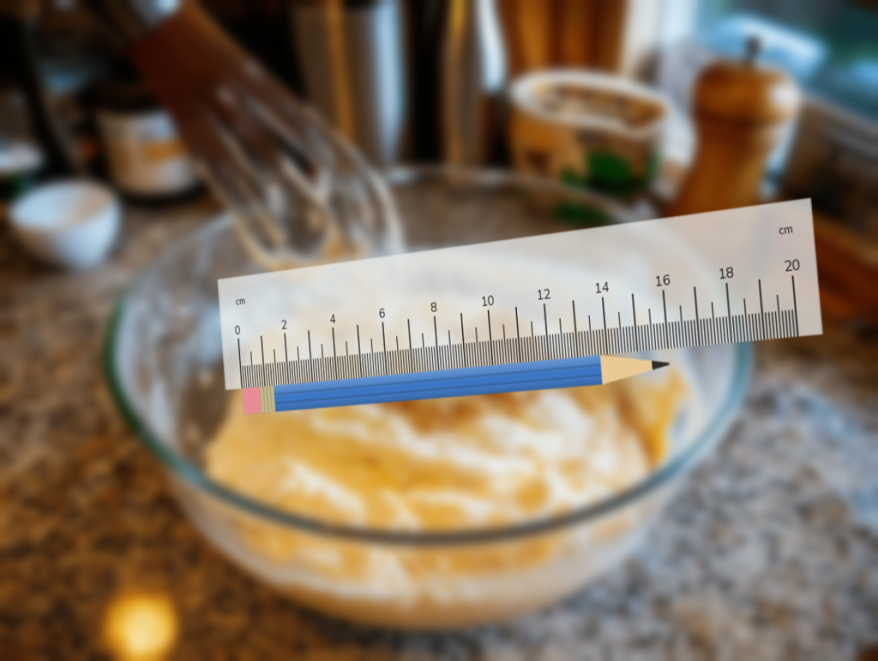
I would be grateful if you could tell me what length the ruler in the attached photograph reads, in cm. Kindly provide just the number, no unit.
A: 16
